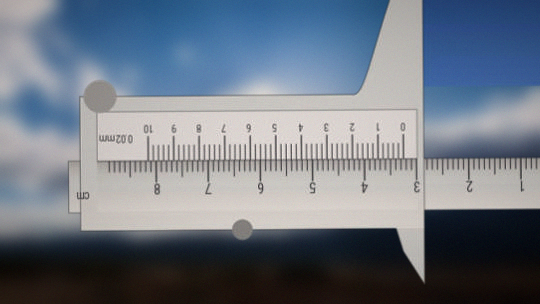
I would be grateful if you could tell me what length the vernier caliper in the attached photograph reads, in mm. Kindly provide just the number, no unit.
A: 32.5
